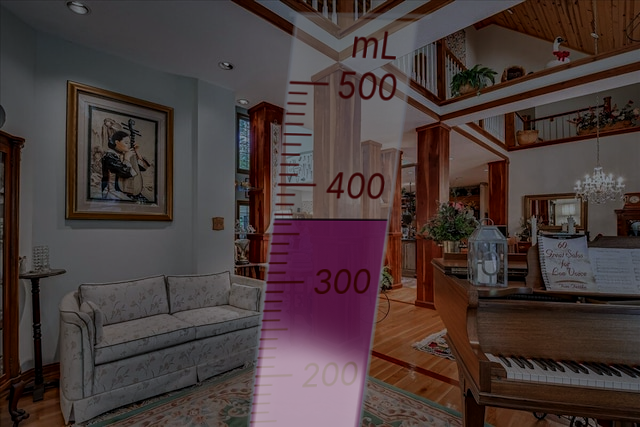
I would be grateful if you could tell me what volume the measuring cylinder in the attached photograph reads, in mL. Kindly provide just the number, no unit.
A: 365
